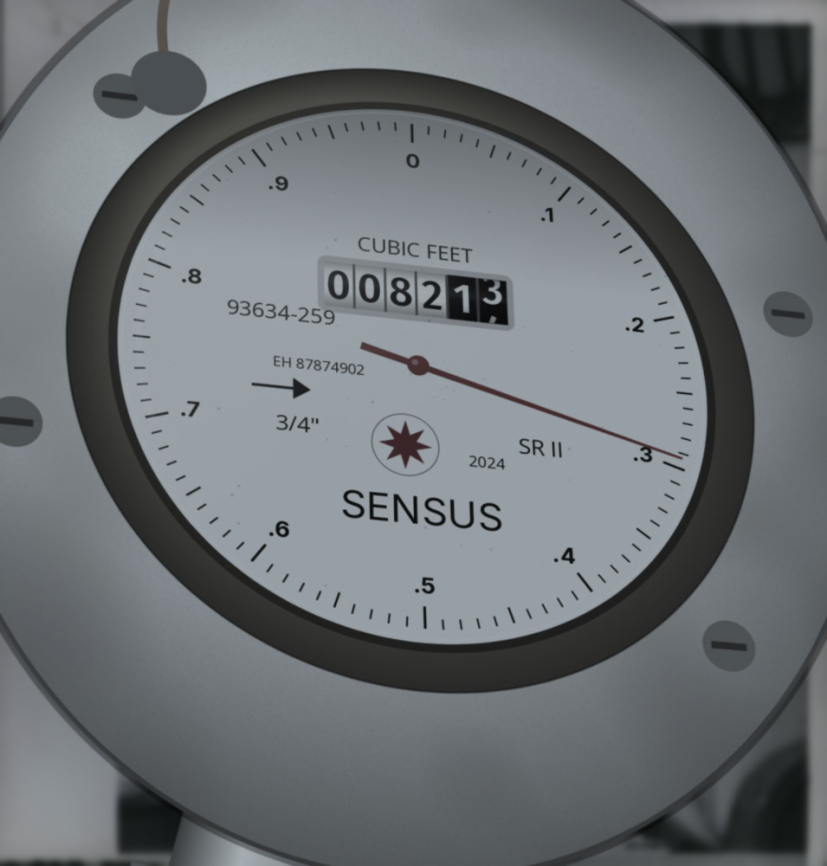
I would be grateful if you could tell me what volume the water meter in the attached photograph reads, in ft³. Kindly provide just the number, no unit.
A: 8213.29
